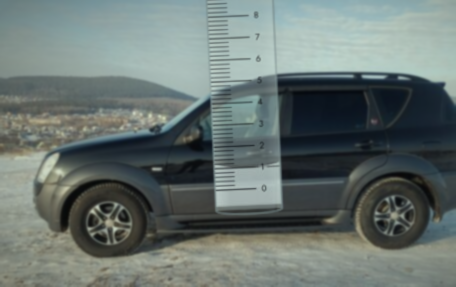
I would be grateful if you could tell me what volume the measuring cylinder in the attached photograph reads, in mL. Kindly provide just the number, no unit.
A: 1
